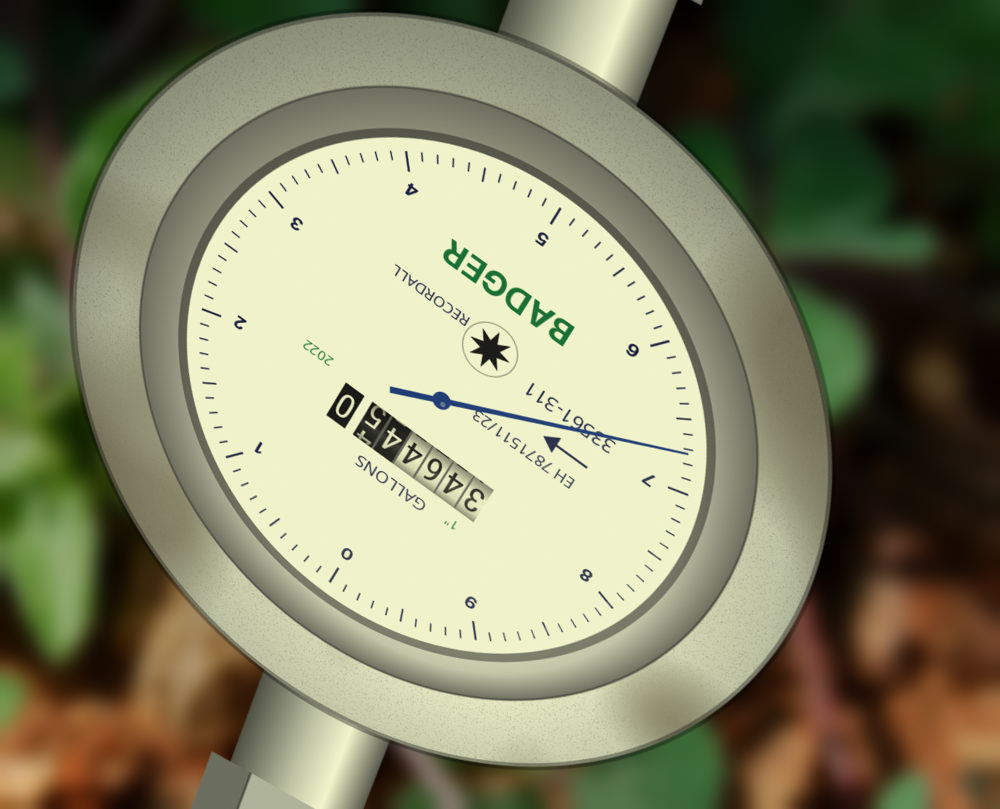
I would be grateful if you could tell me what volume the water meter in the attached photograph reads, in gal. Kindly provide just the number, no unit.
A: 3464446.7
